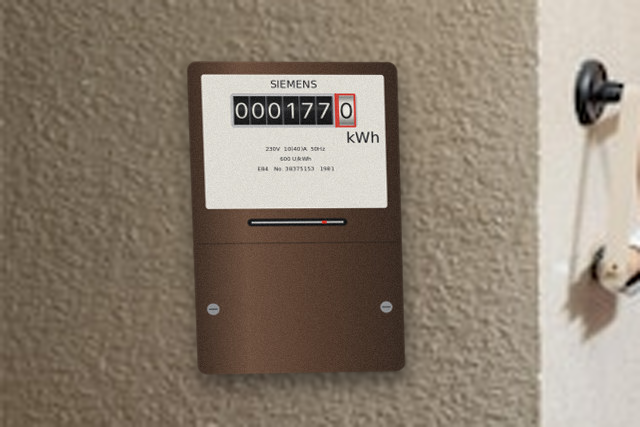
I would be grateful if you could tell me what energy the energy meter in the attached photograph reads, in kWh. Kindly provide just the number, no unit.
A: 177.0
